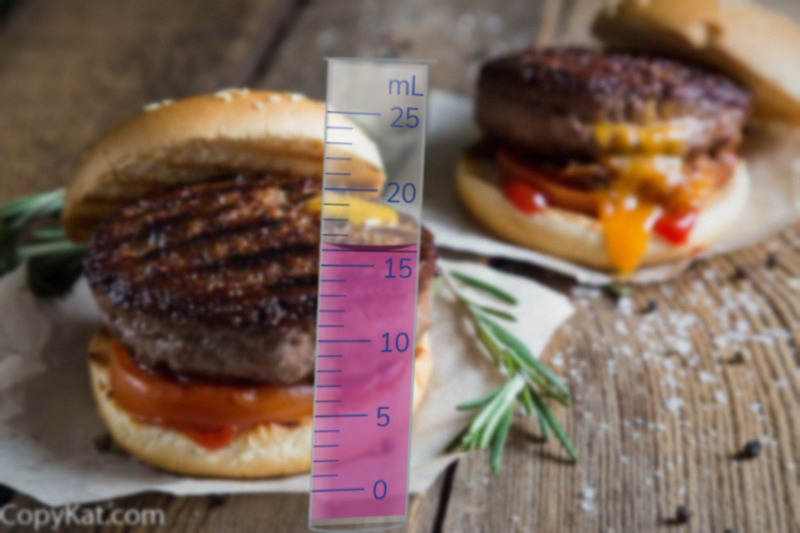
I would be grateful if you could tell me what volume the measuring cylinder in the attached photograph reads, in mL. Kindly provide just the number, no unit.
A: 16
